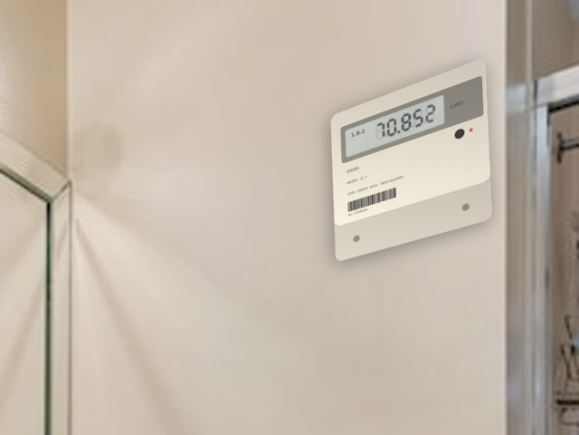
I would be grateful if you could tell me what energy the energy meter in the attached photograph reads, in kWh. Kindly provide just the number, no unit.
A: 70.852
